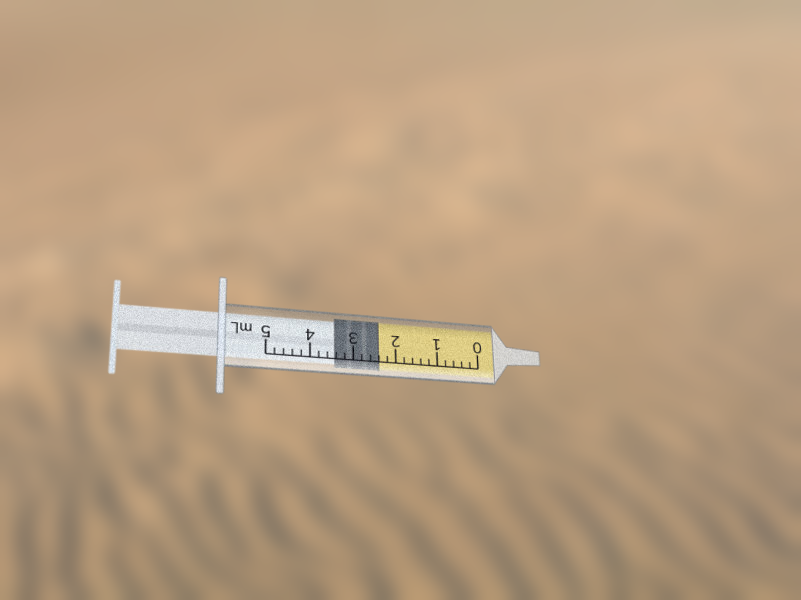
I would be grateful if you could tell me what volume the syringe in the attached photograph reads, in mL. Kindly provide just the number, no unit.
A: 2.4
